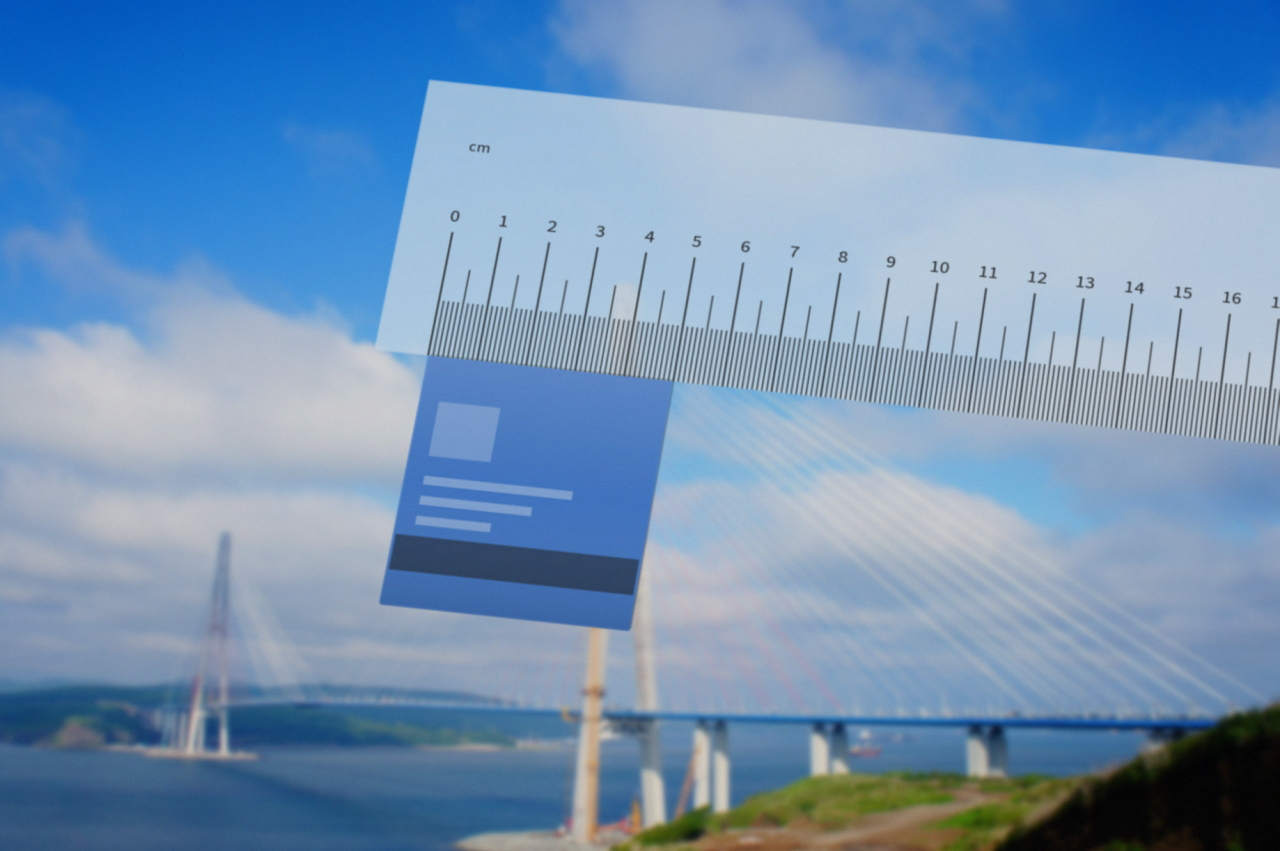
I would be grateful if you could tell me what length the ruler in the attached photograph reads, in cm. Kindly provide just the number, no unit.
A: 5
